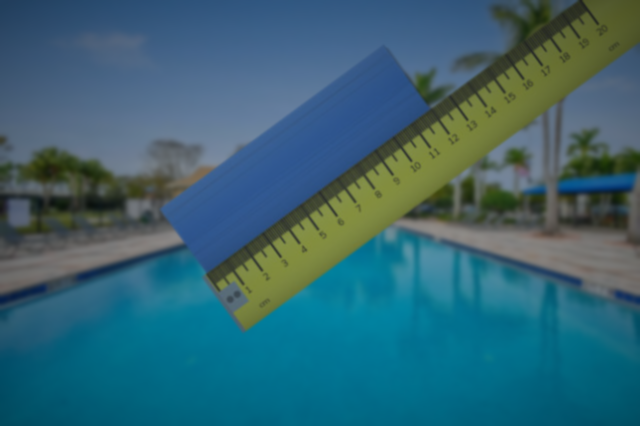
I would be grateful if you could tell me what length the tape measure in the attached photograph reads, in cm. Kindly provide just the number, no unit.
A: 12
